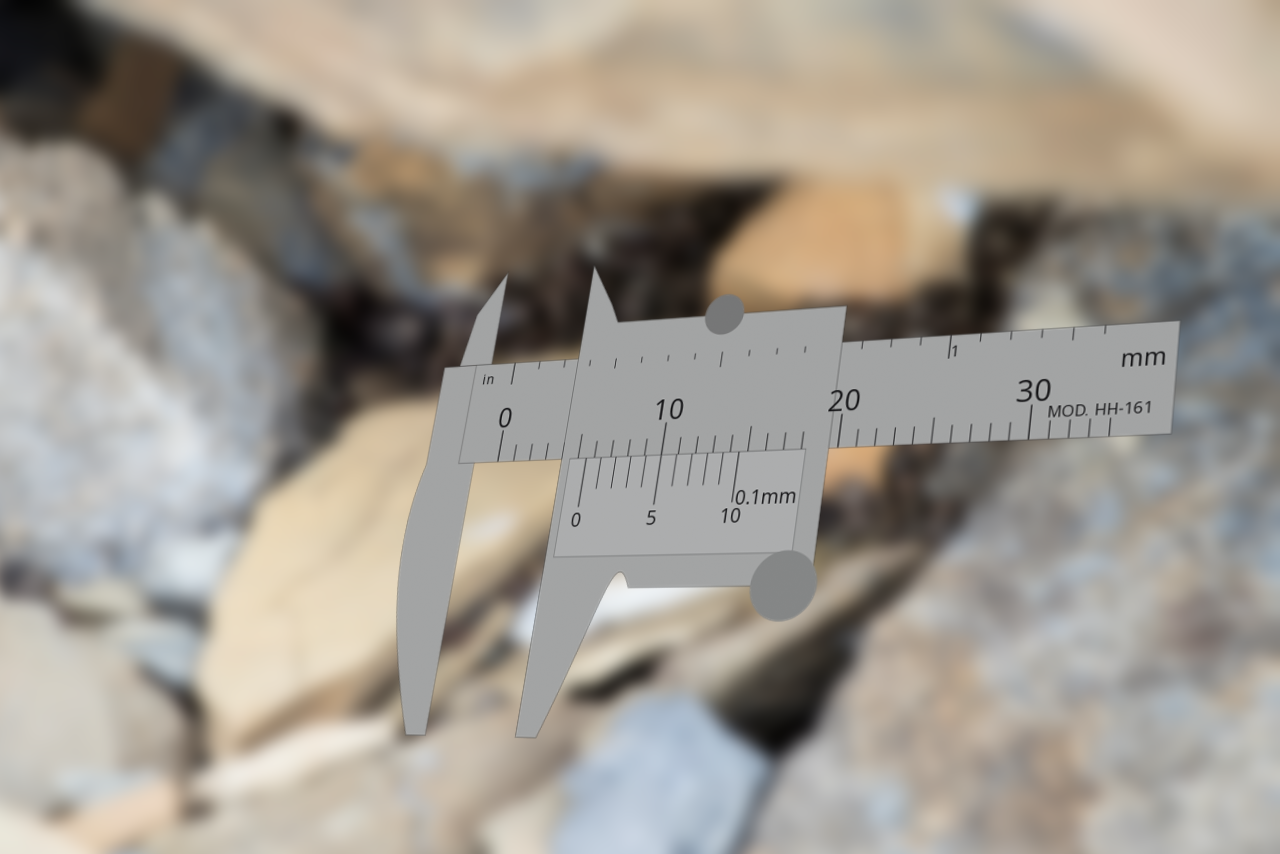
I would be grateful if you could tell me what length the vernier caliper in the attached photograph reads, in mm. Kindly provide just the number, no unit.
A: 5.5
